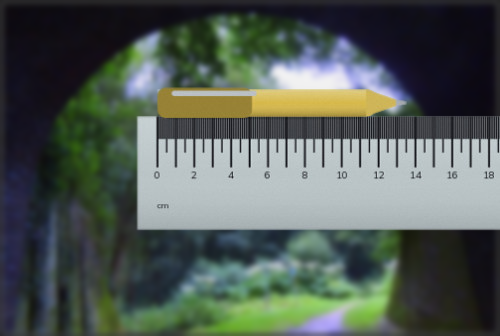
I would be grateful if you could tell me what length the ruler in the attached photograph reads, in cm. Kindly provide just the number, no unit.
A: 13.5
